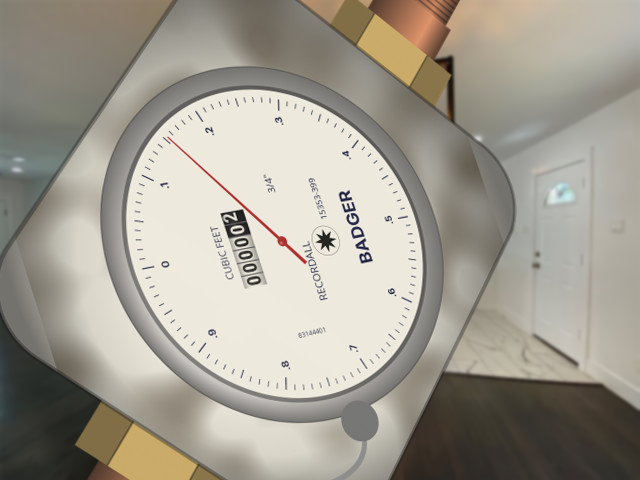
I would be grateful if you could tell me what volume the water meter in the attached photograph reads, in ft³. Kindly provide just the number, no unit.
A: 2.15
